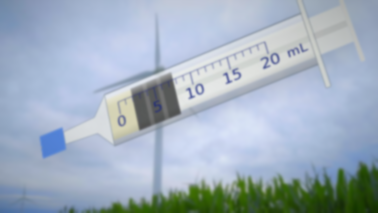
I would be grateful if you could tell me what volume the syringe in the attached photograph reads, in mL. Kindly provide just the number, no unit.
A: 2
